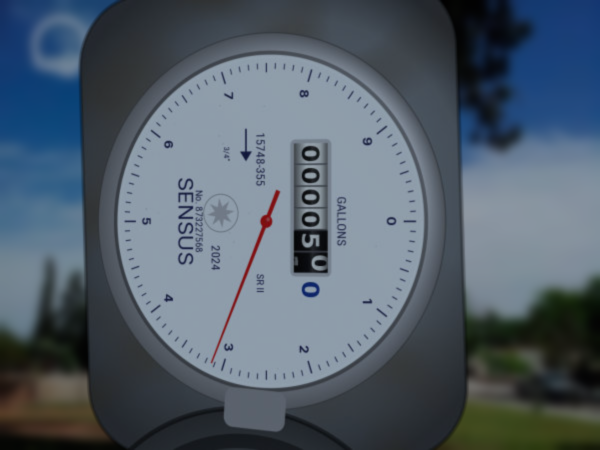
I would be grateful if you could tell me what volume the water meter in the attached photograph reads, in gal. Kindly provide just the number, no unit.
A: 503.1
